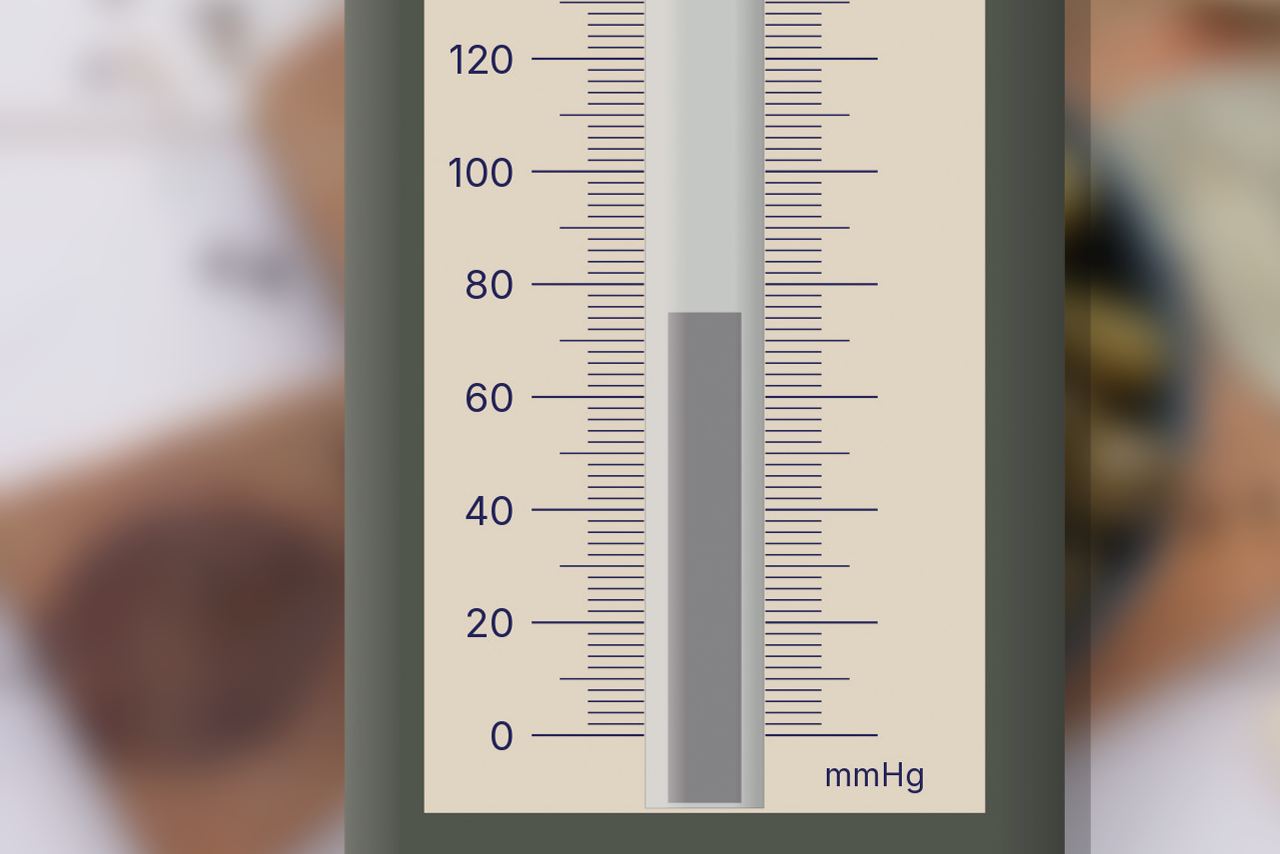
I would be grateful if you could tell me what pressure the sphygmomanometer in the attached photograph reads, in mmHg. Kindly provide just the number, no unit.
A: 75
